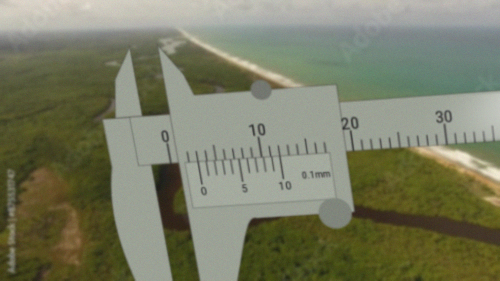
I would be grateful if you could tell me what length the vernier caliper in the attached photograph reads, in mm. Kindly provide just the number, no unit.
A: 3.0
